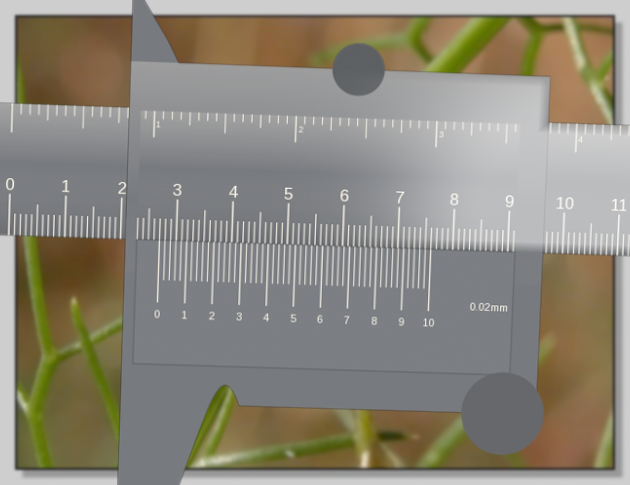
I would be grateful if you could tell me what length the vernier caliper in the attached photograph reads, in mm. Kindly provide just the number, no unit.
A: 27.0
